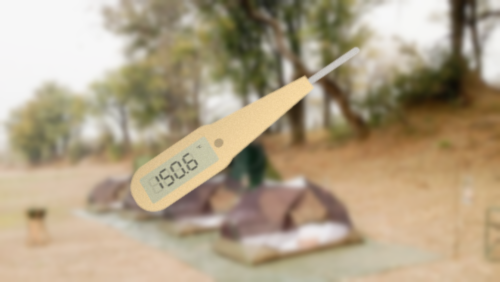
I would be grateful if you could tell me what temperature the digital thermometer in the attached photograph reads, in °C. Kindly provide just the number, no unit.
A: 150.6
